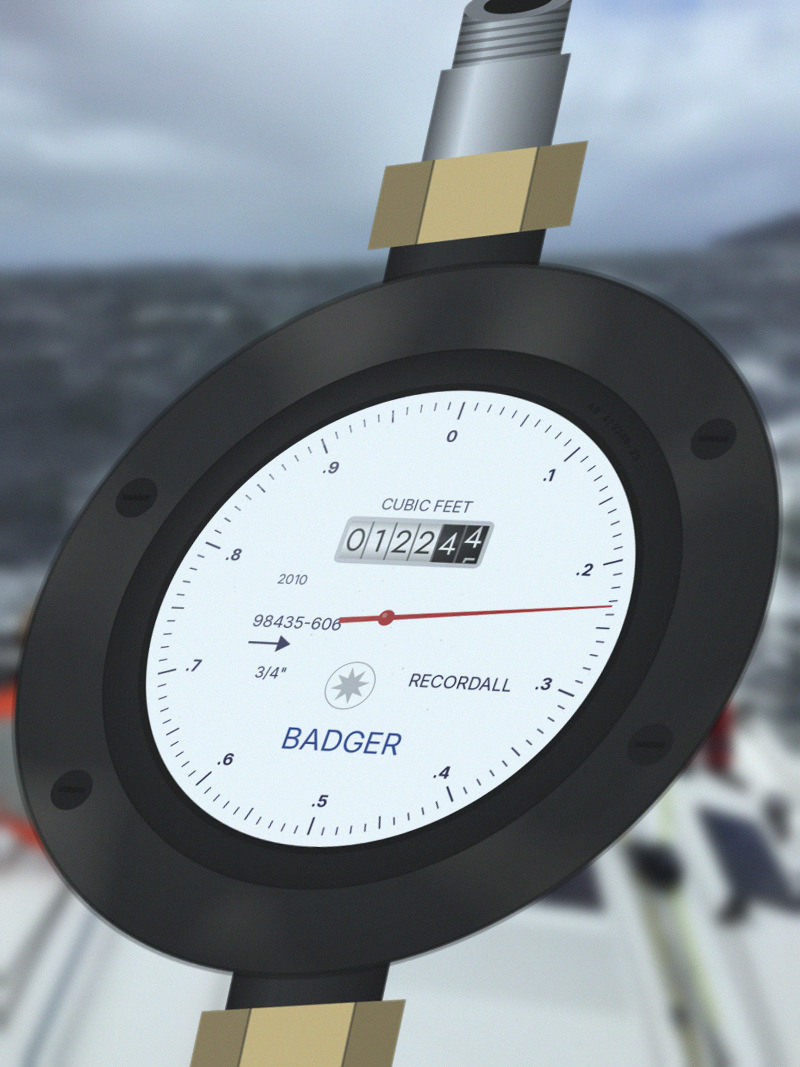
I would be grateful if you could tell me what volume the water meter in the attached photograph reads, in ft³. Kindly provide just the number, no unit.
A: 12244.23
